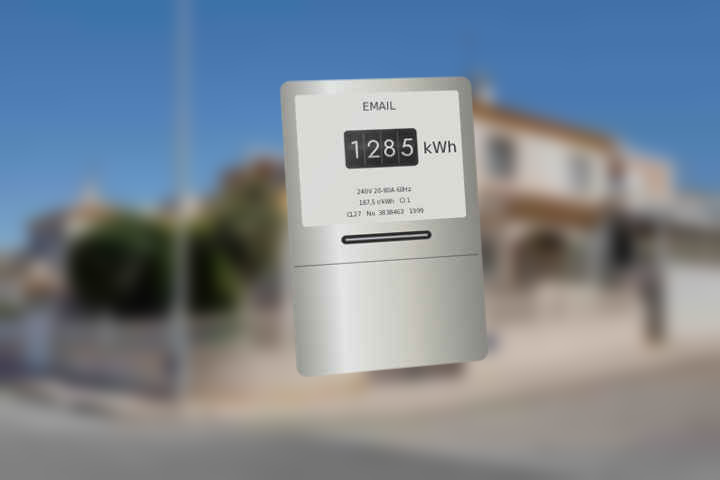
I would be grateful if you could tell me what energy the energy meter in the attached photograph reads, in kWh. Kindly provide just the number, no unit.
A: 1285
